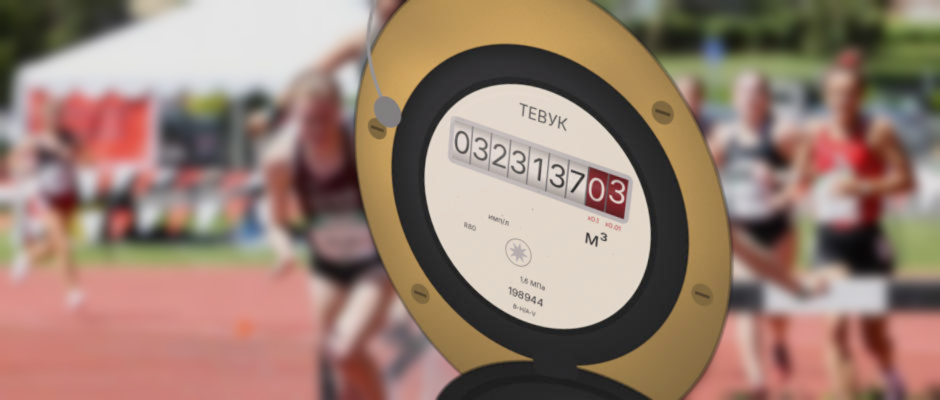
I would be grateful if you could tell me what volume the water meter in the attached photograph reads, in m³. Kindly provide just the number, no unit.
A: 323137.03
